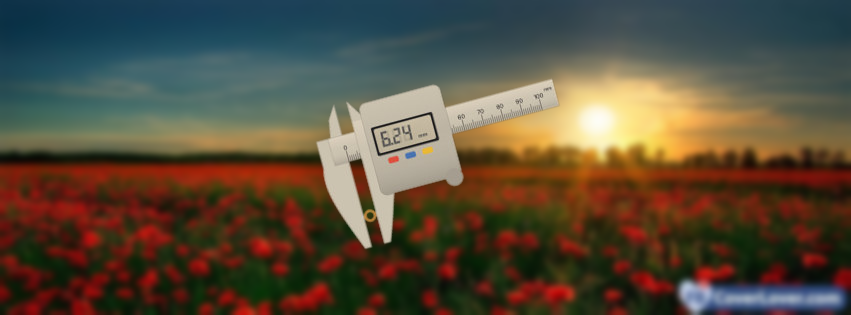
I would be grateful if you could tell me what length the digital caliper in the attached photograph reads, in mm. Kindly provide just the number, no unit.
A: 6.24
